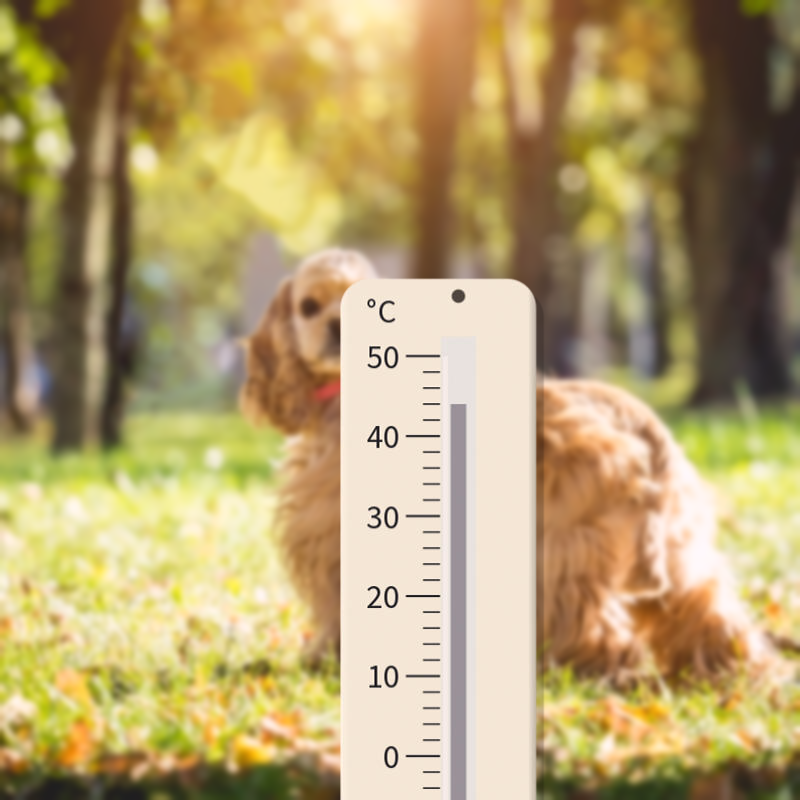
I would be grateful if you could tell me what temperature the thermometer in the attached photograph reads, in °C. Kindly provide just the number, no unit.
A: 44
